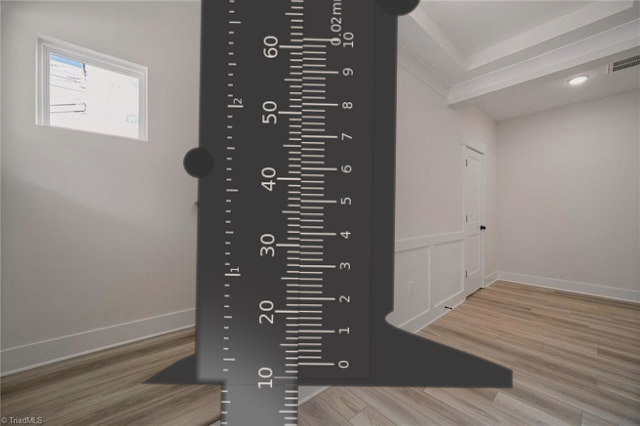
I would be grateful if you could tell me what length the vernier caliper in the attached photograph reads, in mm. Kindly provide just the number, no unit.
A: 12.2
